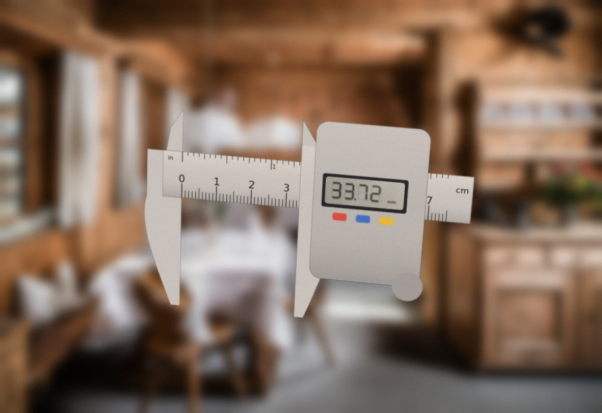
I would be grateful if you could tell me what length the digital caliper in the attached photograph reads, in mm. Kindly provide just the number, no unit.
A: 33.72
